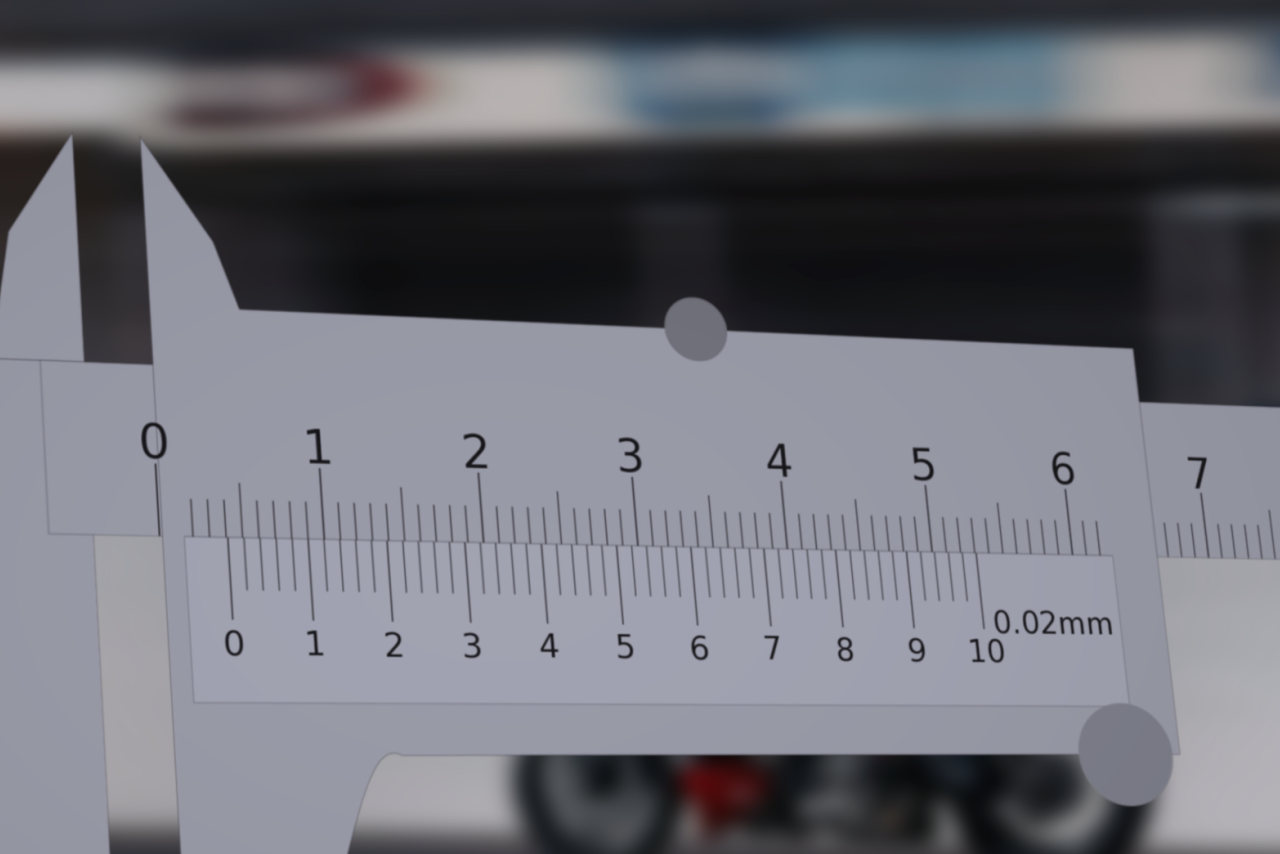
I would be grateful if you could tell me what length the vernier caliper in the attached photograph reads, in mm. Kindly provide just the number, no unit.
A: 4.1
